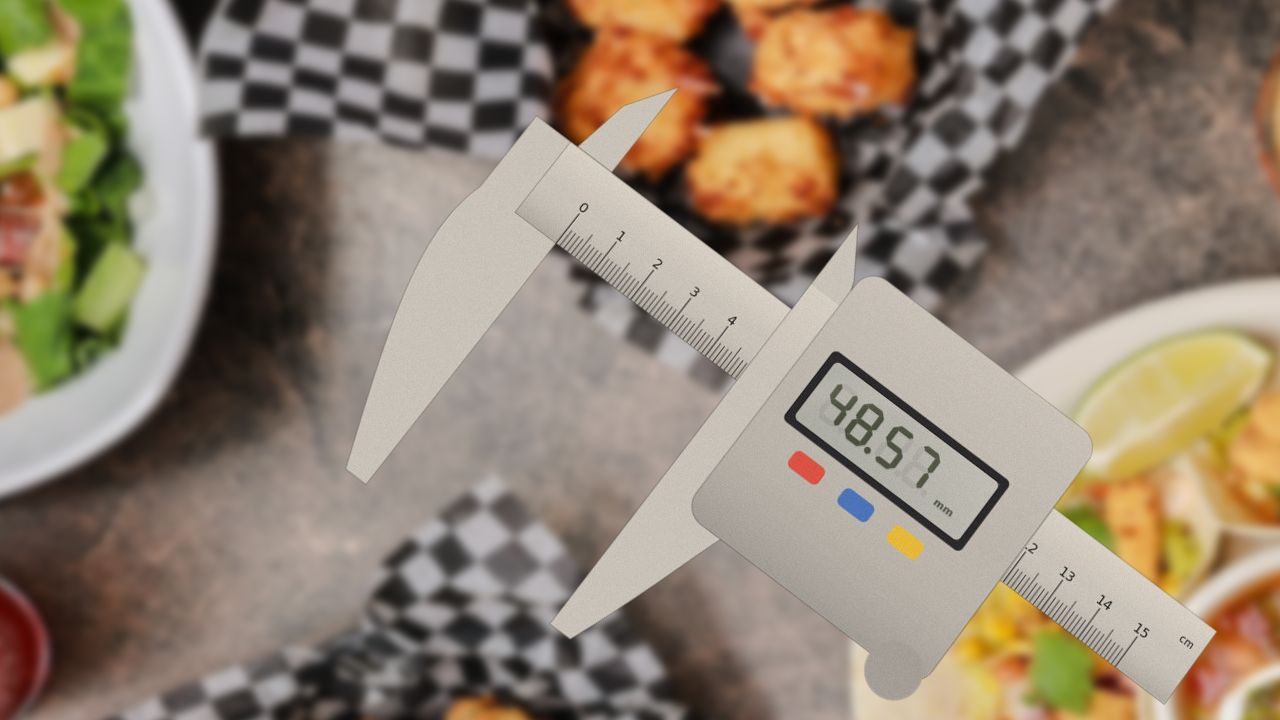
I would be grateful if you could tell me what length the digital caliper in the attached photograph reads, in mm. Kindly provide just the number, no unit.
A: 48.57
